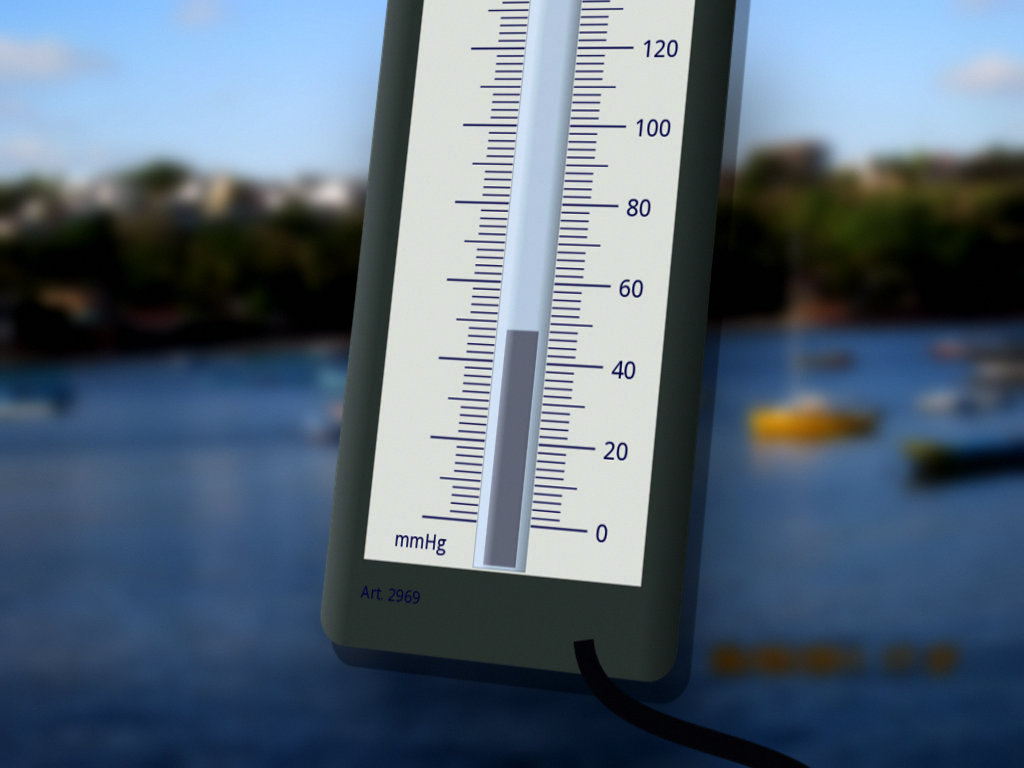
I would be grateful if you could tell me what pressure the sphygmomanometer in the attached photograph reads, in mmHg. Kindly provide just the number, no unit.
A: 48
